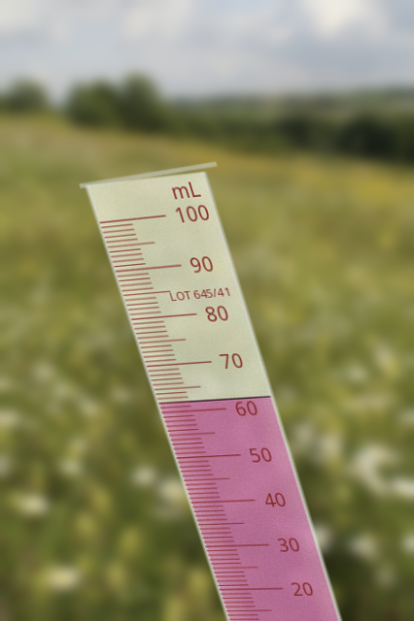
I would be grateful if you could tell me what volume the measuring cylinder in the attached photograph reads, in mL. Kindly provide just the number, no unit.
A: 62
